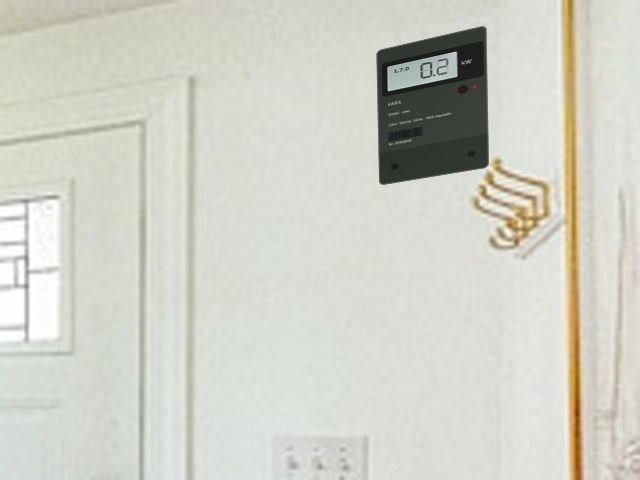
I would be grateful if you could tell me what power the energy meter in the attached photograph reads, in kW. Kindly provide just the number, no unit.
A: 0.2
